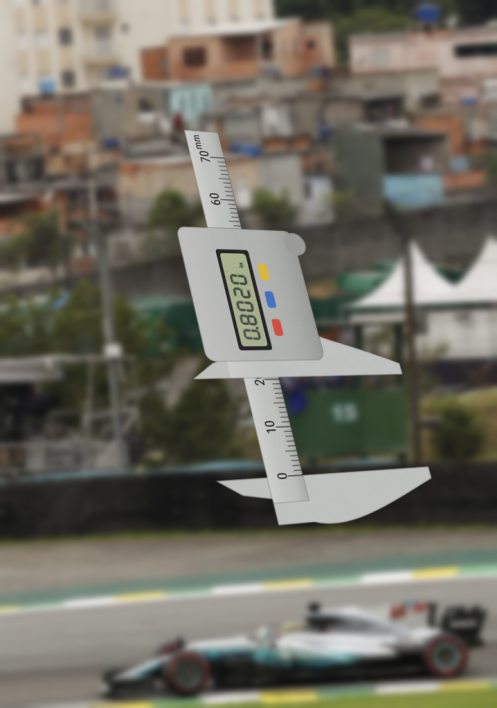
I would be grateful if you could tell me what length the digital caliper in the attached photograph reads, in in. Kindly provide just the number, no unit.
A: 0.8020
